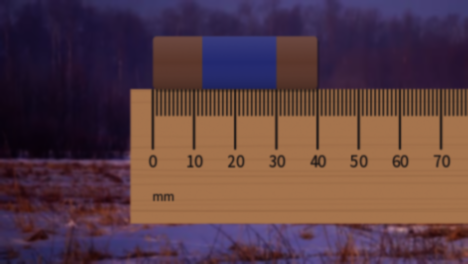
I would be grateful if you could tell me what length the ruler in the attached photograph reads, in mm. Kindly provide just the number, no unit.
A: 40
